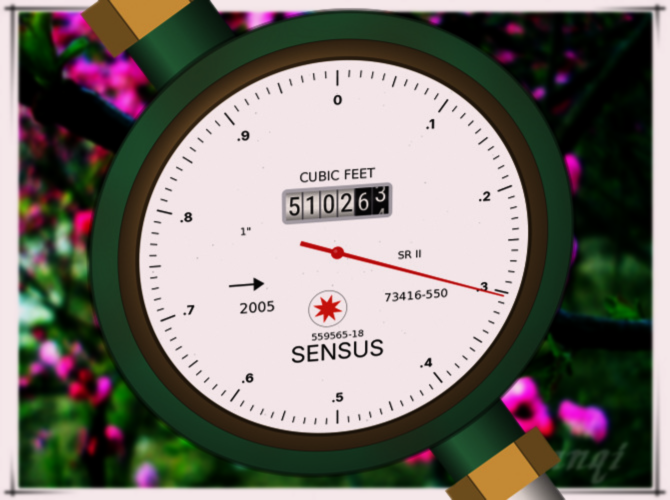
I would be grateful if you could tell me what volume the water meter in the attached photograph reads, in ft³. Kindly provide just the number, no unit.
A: 510263.30
